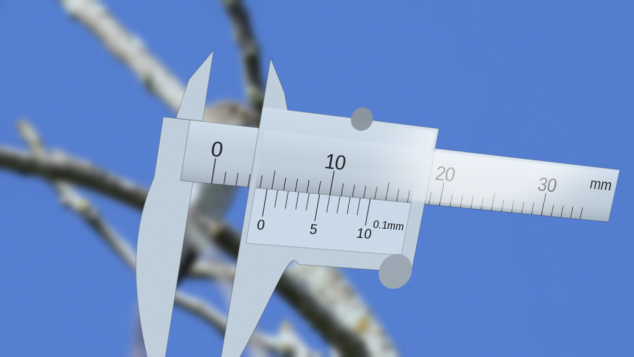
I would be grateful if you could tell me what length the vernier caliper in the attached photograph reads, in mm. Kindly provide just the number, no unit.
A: 4.6
